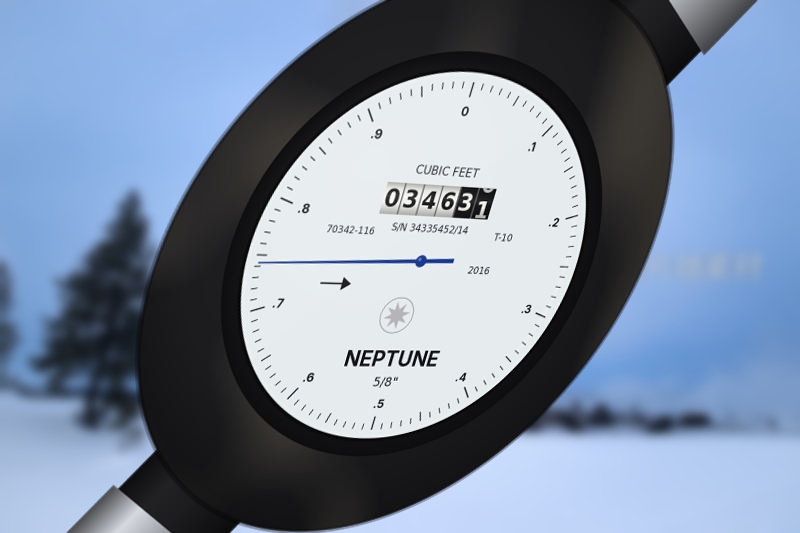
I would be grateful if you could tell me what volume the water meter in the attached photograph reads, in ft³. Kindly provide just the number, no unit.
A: 34630.74
